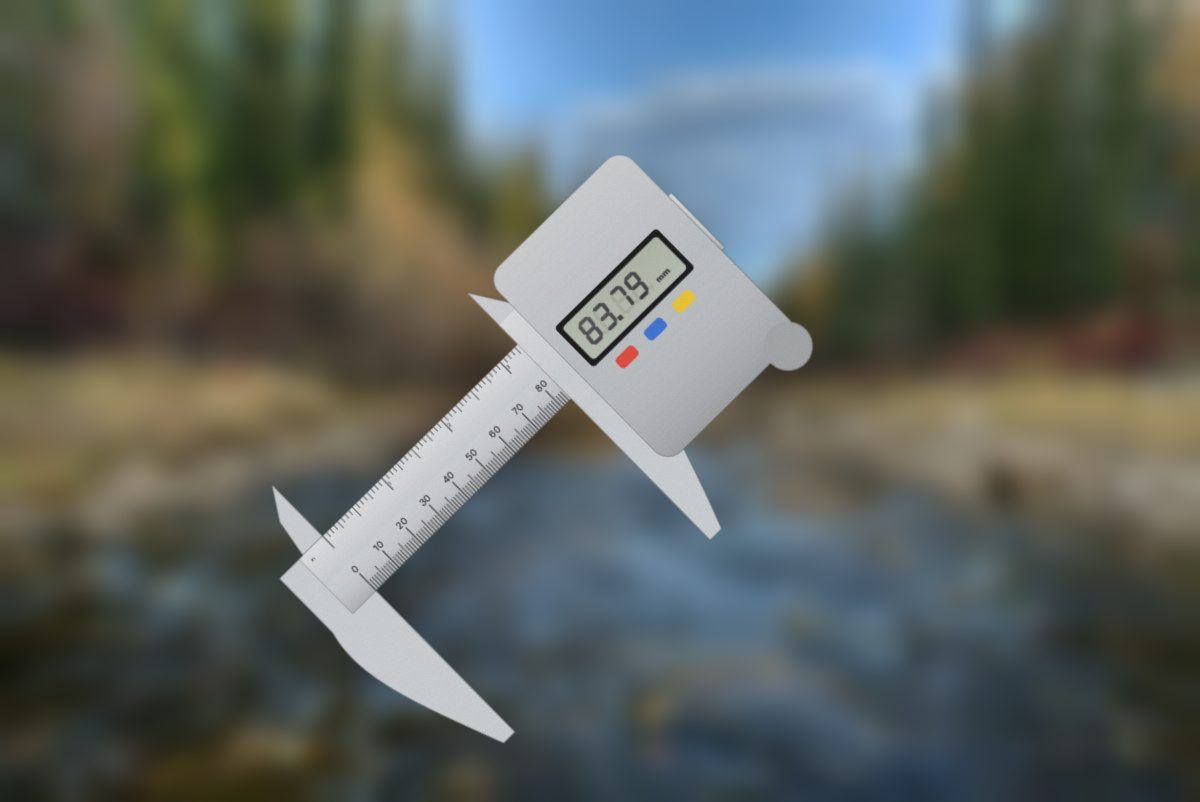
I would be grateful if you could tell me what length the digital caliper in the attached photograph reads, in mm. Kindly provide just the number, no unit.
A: 83.79
